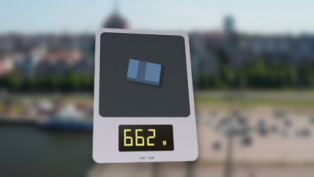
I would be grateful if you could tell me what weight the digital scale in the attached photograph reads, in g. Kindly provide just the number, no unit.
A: 662
